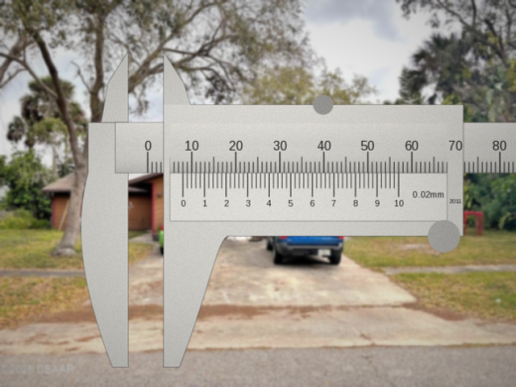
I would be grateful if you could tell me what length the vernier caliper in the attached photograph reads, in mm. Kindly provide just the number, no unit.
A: 8.0
